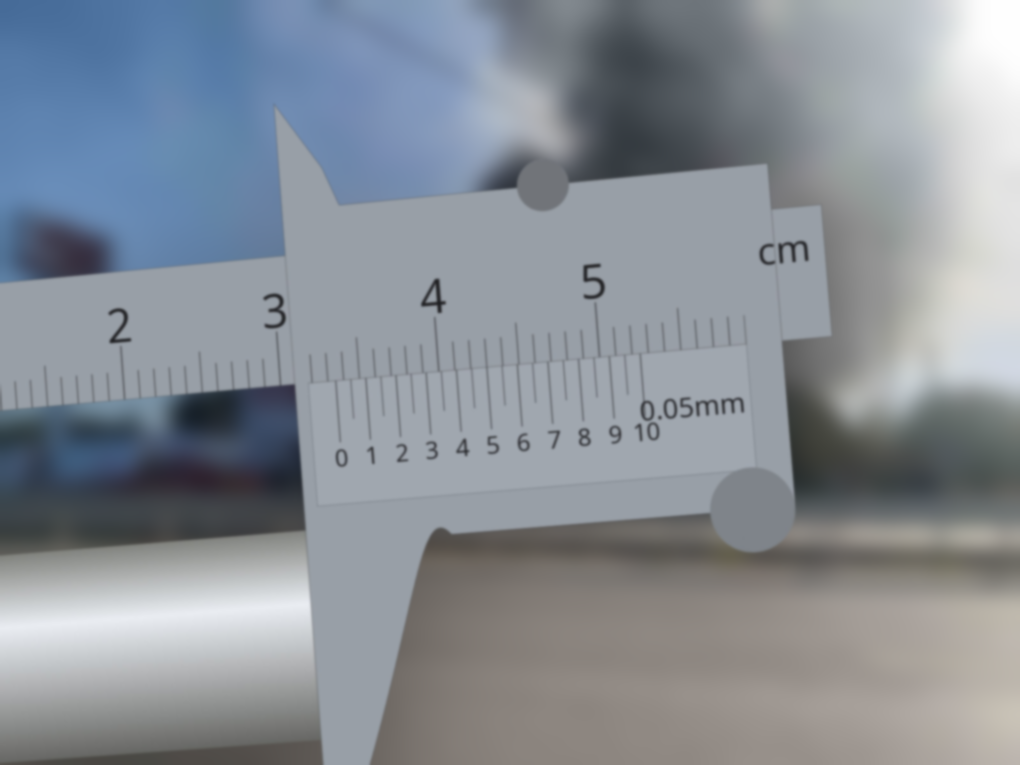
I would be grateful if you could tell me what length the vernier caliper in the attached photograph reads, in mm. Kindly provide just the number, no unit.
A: 33.5
